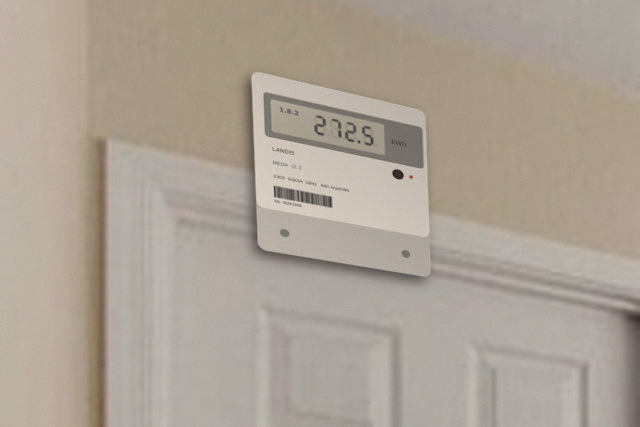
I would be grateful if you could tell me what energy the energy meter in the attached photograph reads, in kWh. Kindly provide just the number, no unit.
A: 272.5
